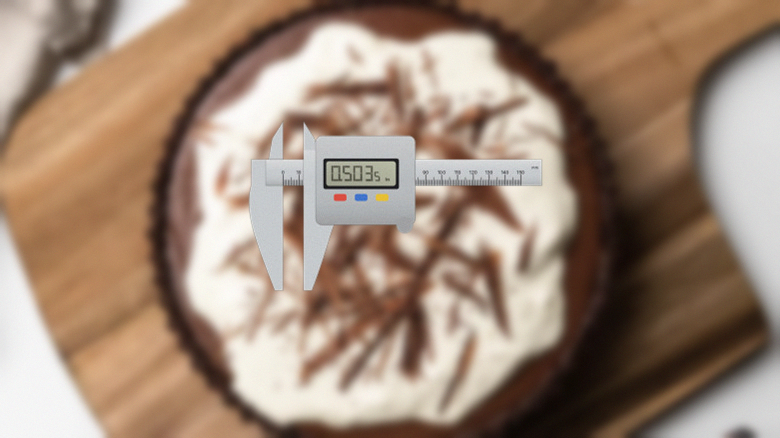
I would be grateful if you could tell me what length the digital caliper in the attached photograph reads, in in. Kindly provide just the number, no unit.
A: 0.5035
